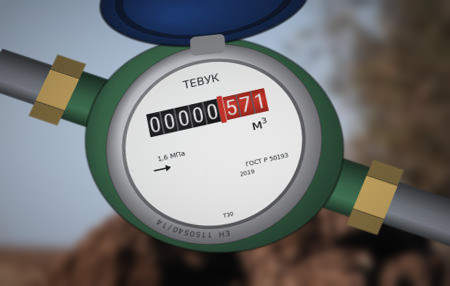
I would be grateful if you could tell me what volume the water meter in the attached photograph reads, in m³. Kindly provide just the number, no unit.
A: 0.571
